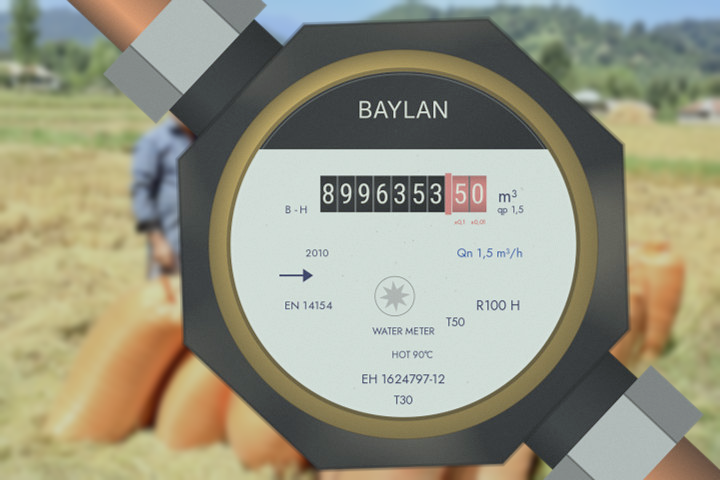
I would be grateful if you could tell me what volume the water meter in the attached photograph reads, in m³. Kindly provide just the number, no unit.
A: 8996353.50
